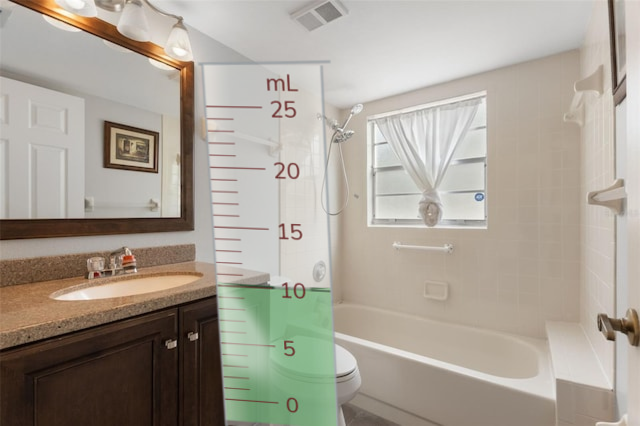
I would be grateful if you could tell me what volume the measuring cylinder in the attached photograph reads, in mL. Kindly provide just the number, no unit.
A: 10
